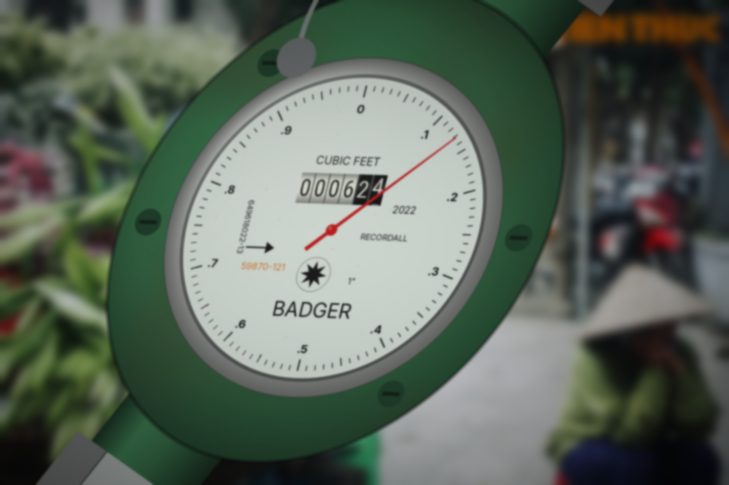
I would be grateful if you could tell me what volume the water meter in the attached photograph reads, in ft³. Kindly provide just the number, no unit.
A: 624.13
